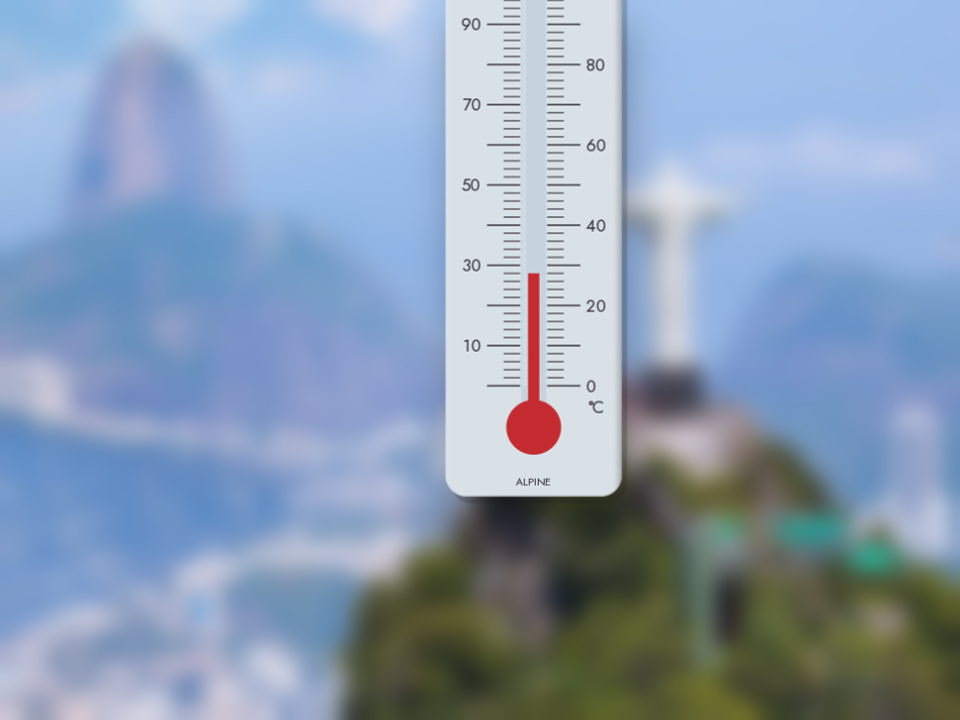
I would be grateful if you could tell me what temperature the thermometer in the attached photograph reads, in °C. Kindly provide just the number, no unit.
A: 28
